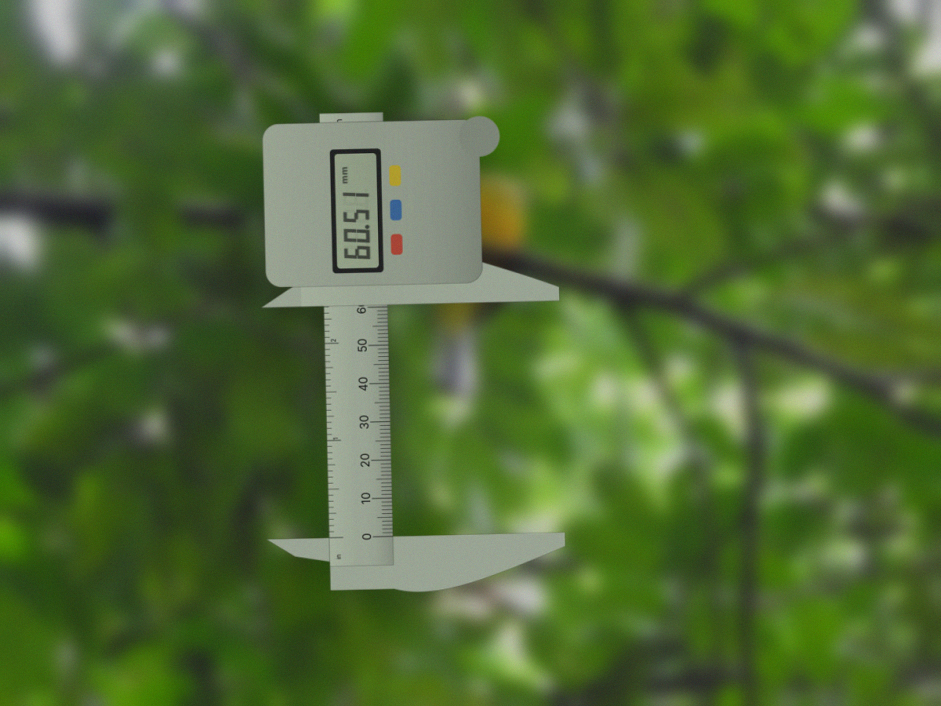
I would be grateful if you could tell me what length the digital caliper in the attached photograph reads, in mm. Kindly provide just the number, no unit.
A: 60.51
